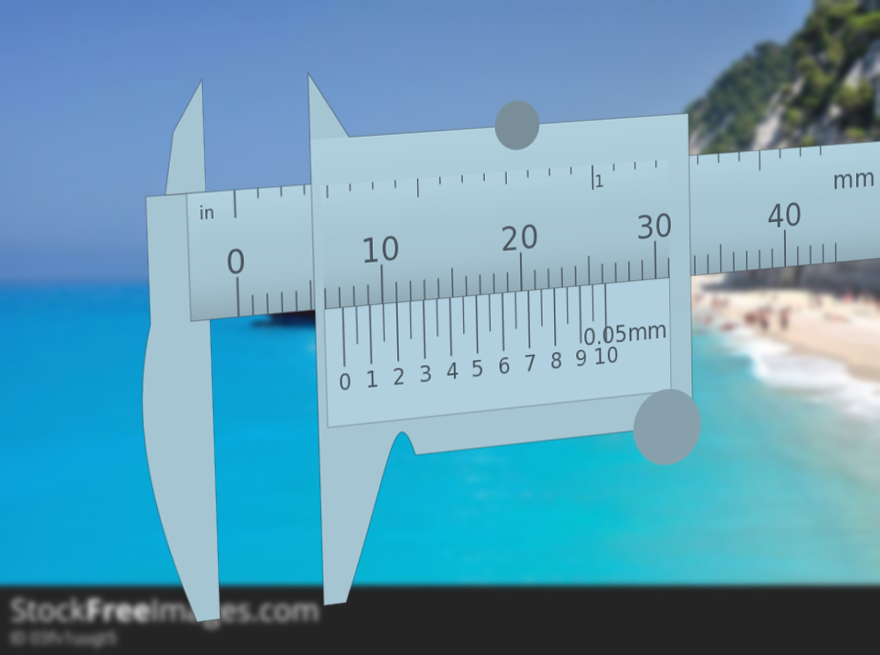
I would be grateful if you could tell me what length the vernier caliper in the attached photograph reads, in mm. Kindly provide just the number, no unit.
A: 7.2
